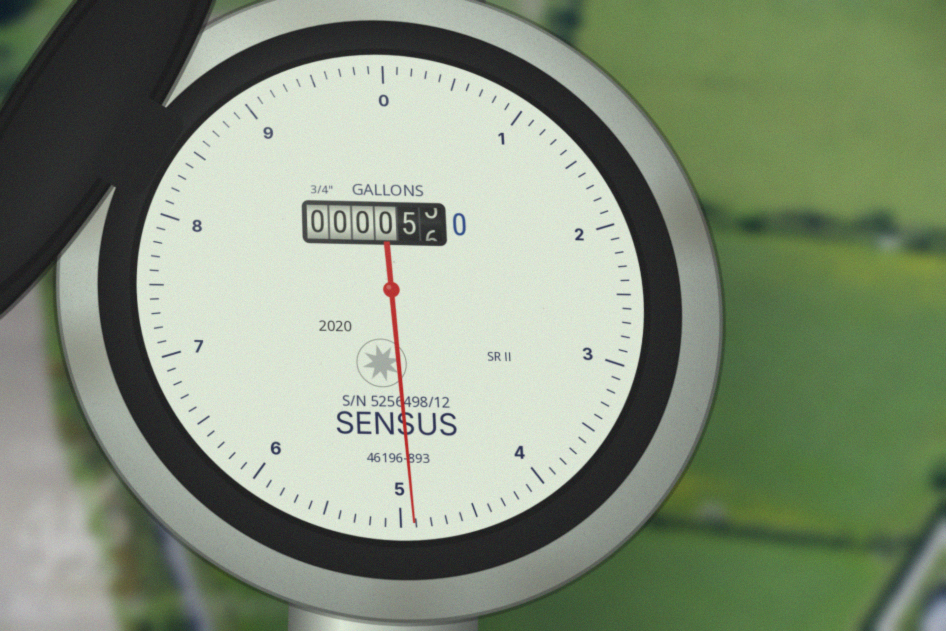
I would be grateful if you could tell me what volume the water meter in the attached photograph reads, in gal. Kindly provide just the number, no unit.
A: 554.9
